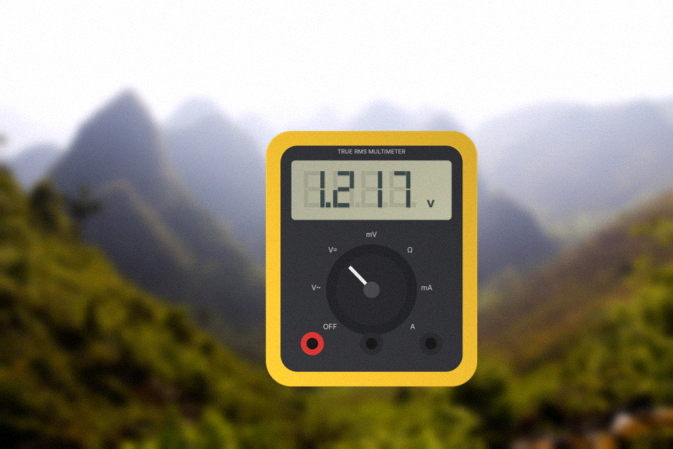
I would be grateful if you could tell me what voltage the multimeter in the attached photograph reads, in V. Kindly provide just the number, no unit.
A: 1.217
